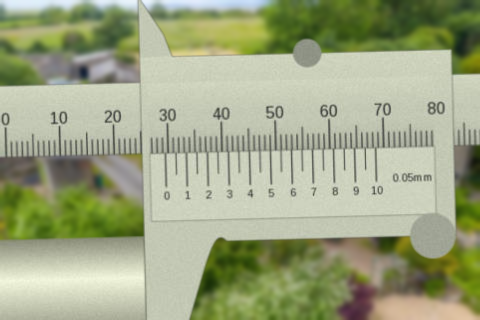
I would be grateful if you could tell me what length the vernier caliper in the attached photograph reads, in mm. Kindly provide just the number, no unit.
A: 29.5
